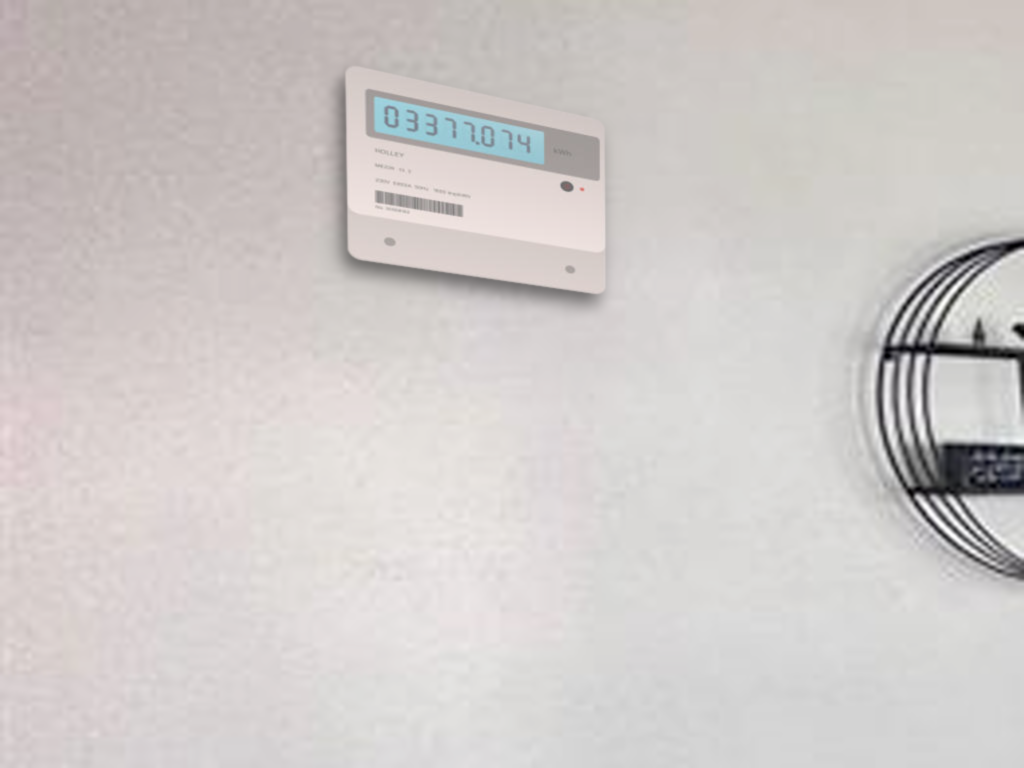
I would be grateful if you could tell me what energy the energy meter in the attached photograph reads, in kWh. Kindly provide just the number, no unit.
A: 3377.074
